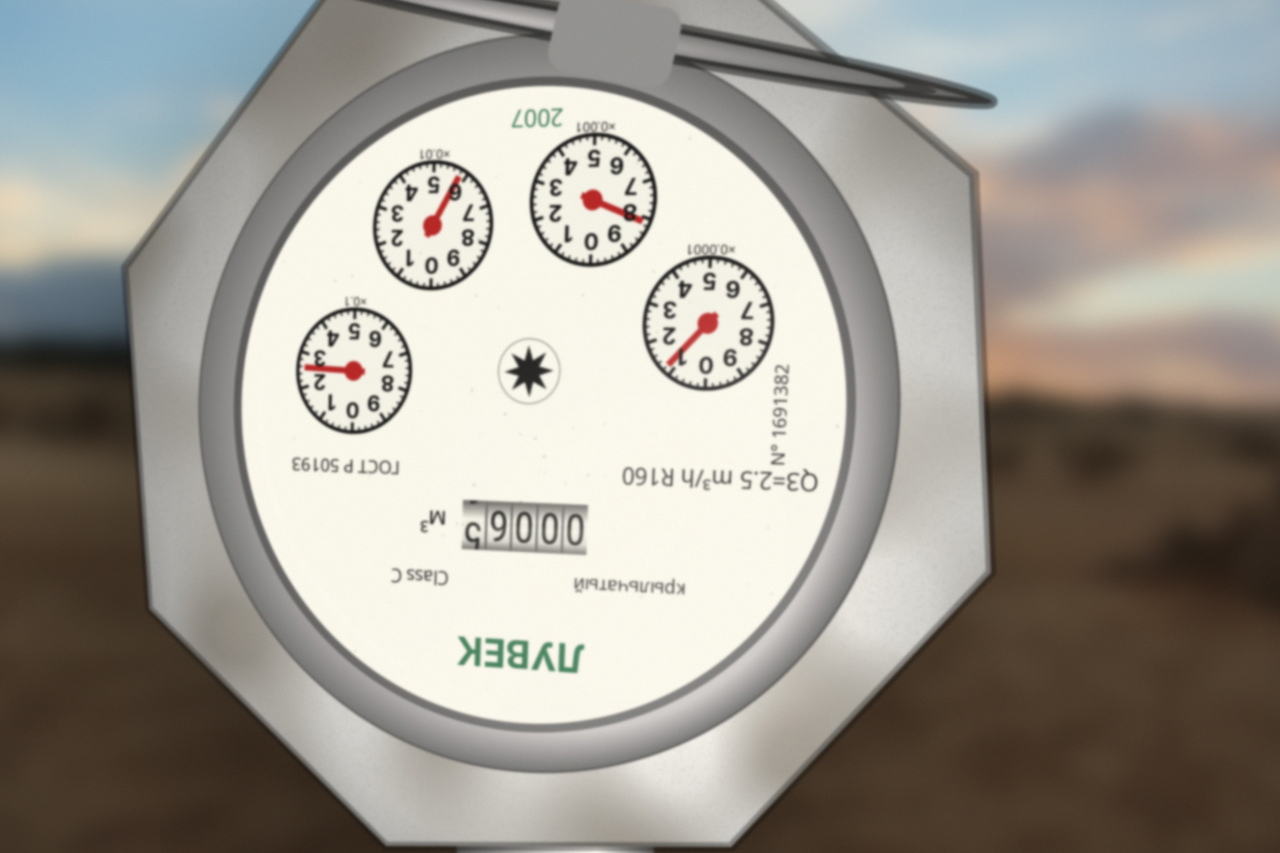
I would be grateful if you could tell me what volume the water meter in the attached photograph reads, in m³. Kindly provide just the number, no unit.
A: 65.2581
